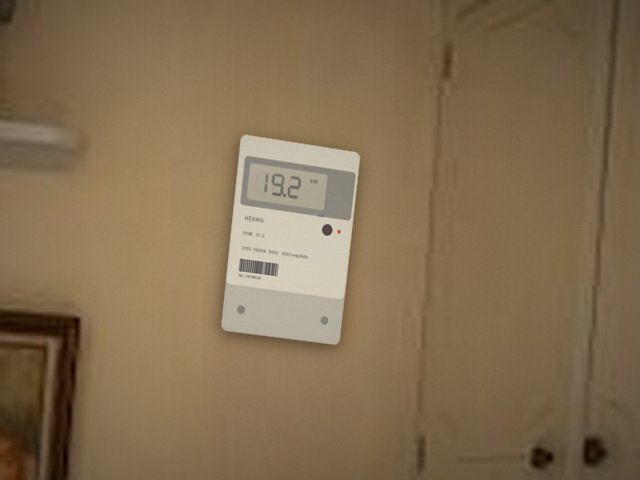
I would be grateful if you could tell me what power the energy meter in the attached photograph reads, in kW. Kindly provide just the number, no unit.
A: 19.2
